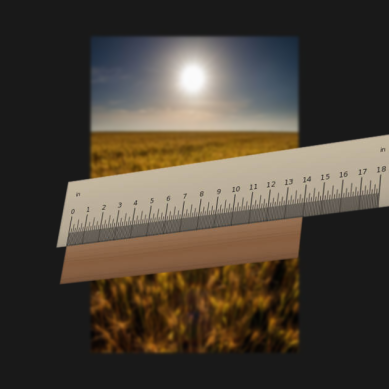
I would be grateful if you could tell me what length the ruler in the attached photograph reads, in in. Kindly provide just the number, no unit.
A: 14
